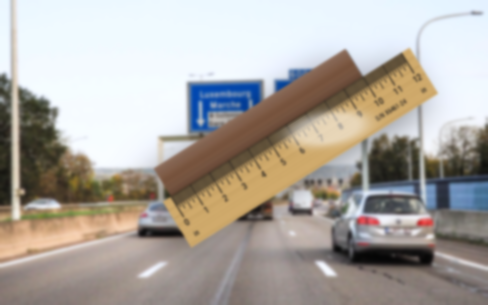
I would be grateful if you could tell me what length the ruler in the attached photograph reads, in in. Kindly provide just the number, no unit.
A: 10
